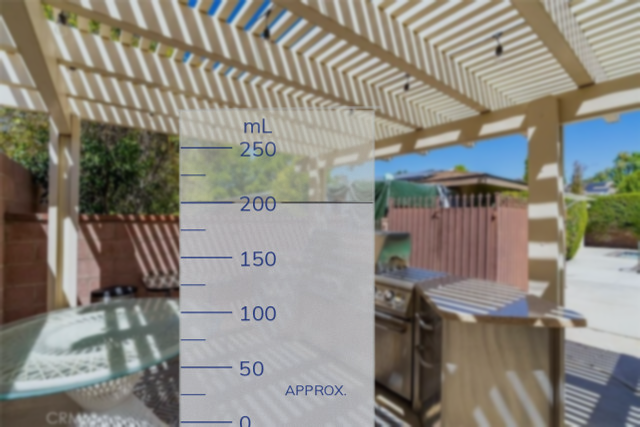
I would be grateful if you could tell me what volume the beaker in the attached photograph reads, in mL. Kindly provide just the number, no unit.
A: 200
